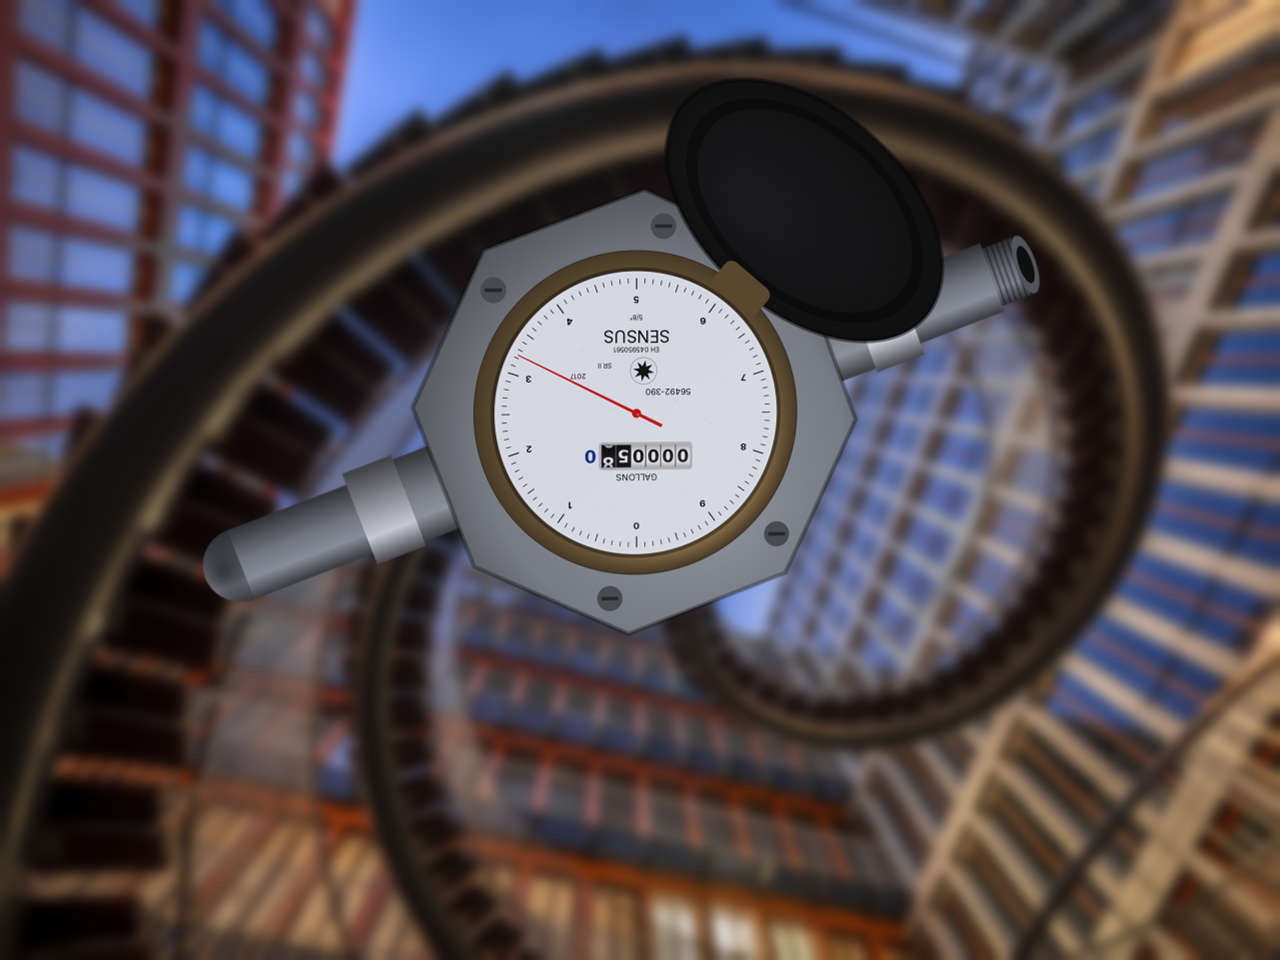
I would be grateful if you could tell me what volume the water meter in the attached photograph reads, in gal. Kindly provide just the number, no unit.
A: 583.2
